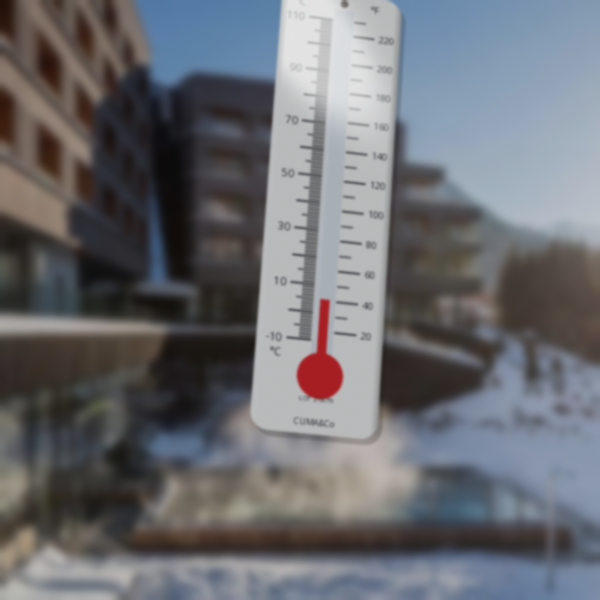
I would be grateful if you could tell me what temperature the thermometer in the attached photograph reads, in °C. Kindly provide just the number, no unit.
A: 5
